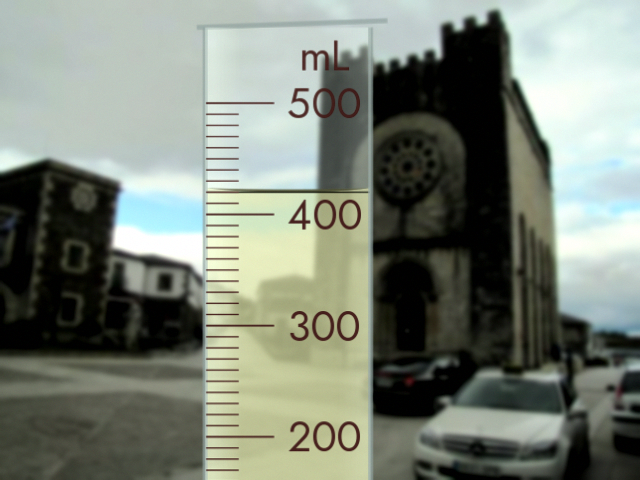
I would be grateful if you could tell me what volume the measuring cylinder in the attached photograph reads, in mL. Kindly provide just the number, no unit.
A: 420
